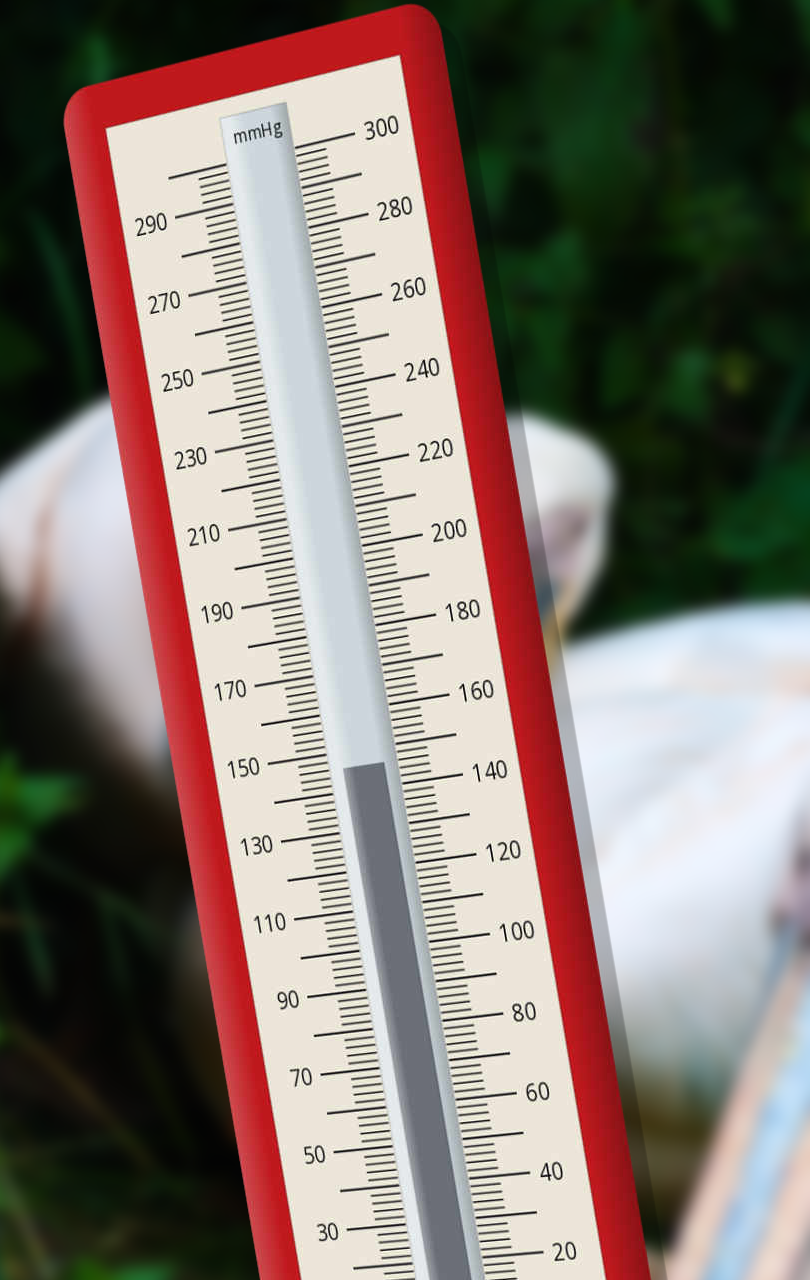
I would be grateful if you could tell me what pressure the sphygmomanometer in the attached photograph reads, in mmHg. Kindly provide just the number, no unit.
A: 146
